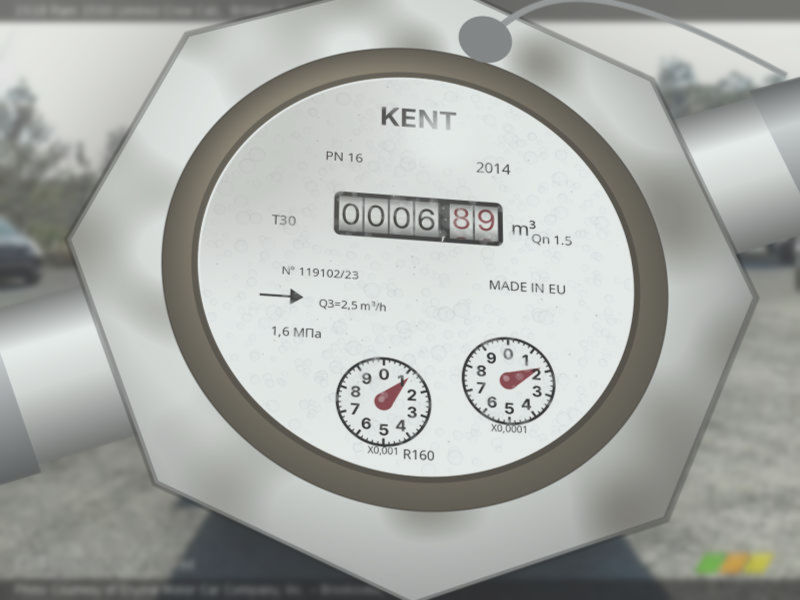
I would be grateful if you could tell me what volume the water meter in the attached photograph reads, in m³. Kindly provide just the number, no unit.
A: 6.8911
